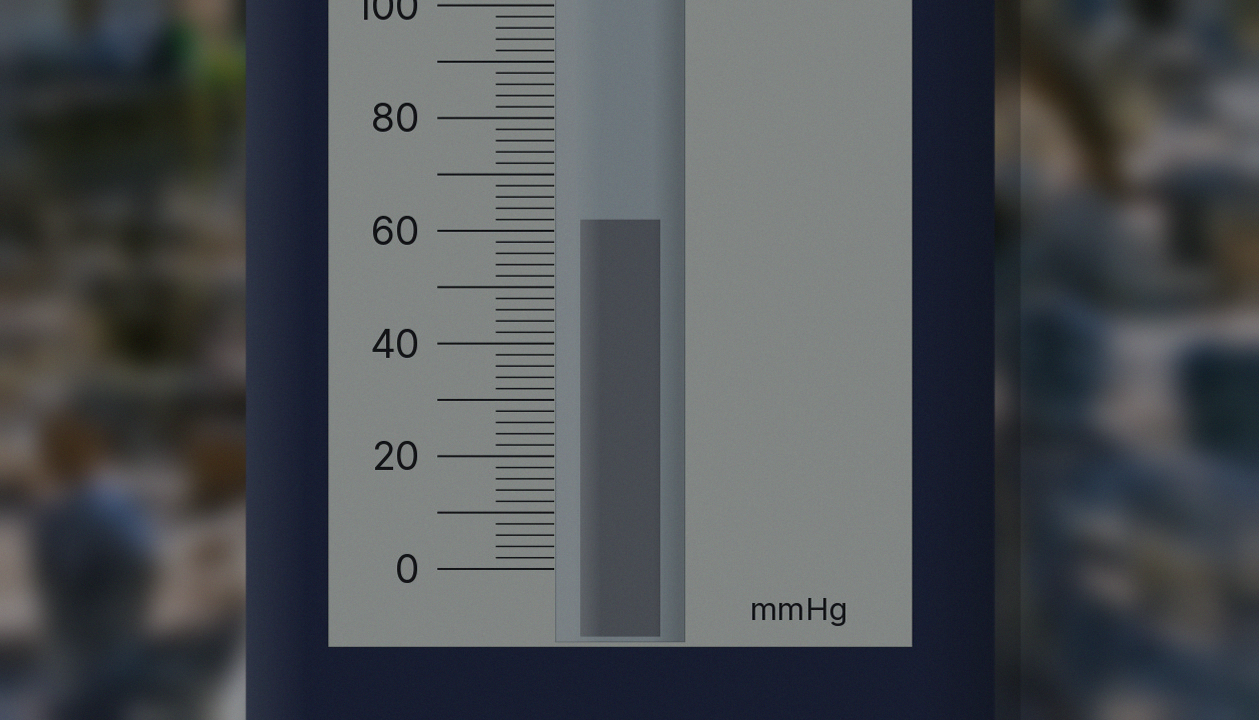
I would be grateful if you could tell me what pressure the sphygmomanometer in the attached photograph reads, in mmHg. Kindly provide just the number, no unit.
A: 62
